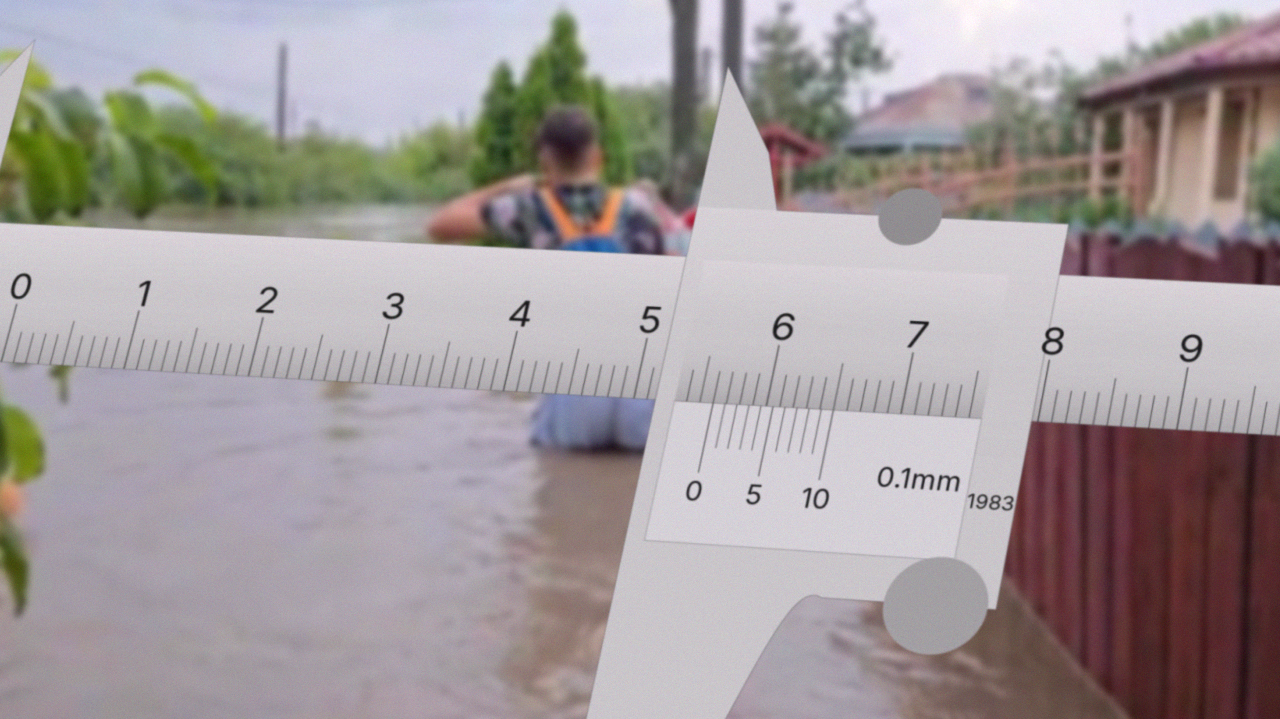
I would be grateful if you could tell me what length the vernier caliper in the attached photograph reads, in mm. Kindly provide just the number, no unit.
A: 56.0
